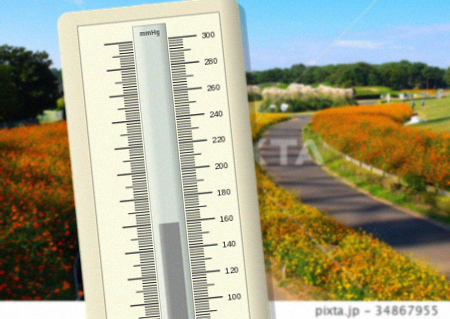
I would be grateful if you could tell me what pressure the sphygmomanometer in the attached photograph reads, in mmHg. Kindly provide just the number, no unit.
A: 160
